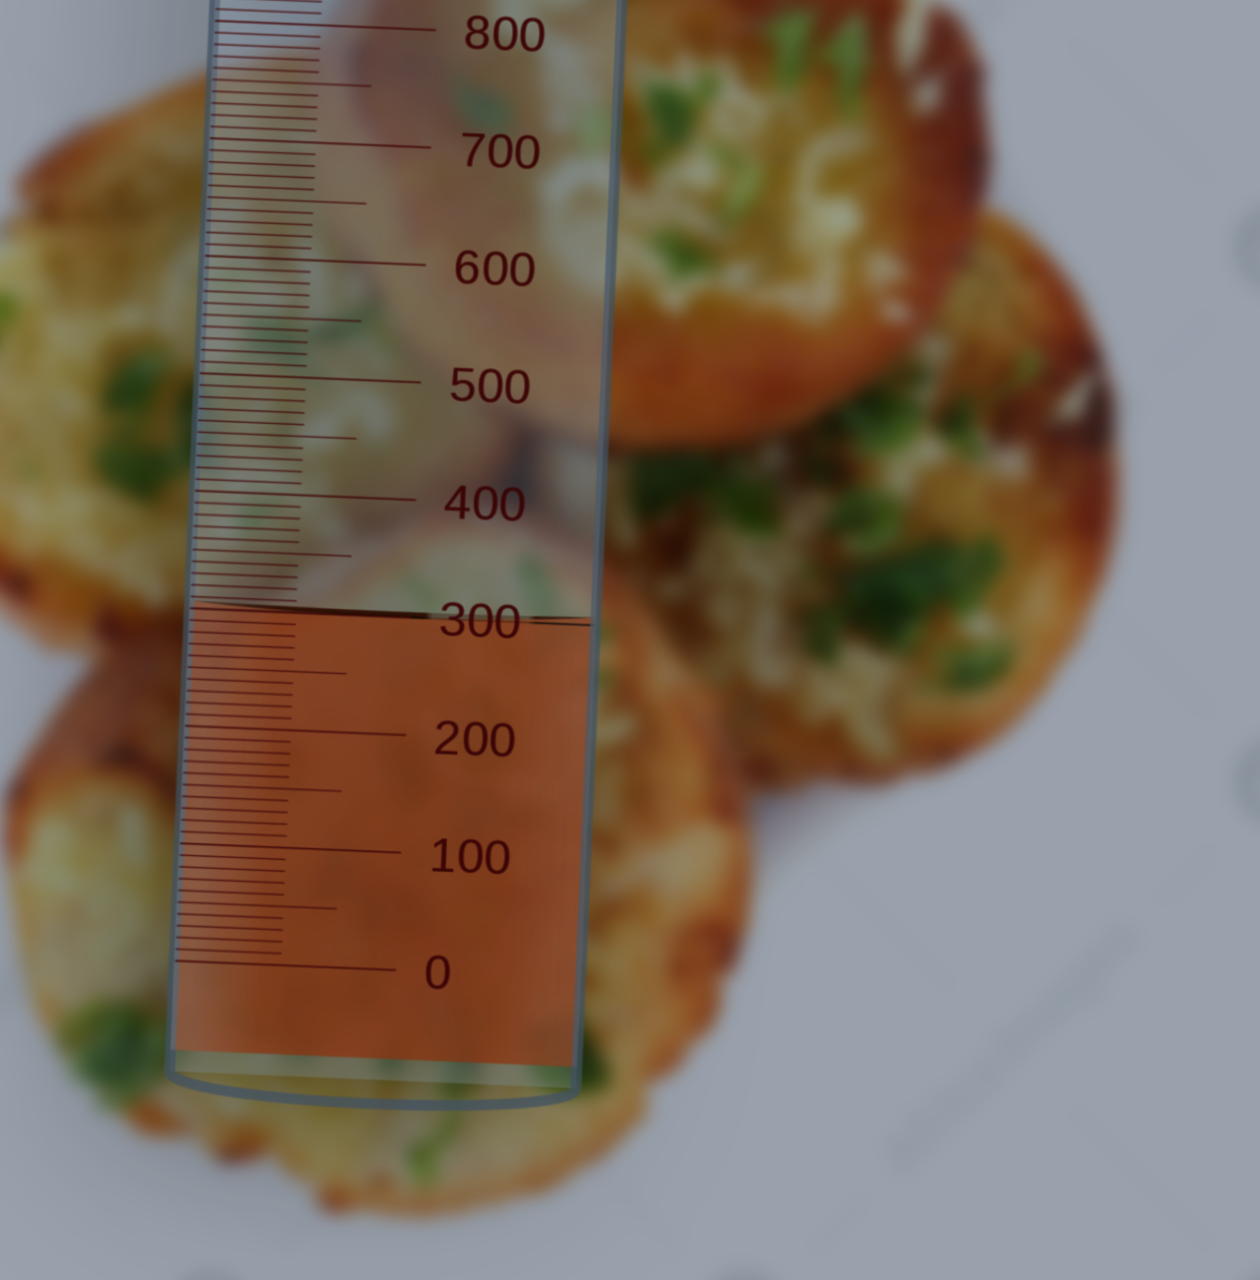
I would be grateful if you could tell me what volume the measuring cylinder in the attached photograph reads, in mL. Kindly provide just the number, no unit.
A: 300
